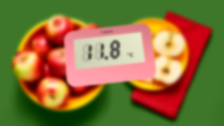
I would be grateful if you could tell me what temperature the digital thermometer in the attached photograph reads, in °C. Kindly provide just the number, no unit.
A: 11.8
